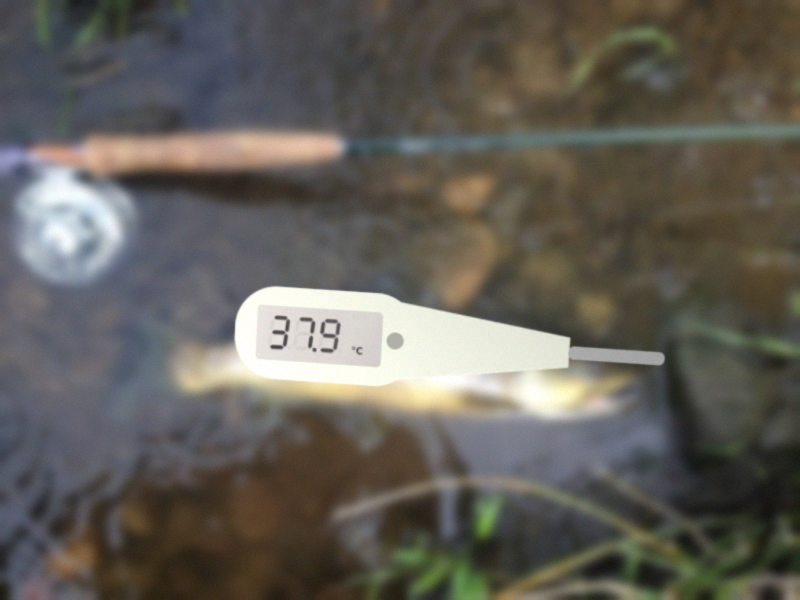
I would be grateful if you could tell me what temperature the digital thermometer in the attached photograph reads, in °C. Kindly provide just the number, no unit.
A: 37.9
